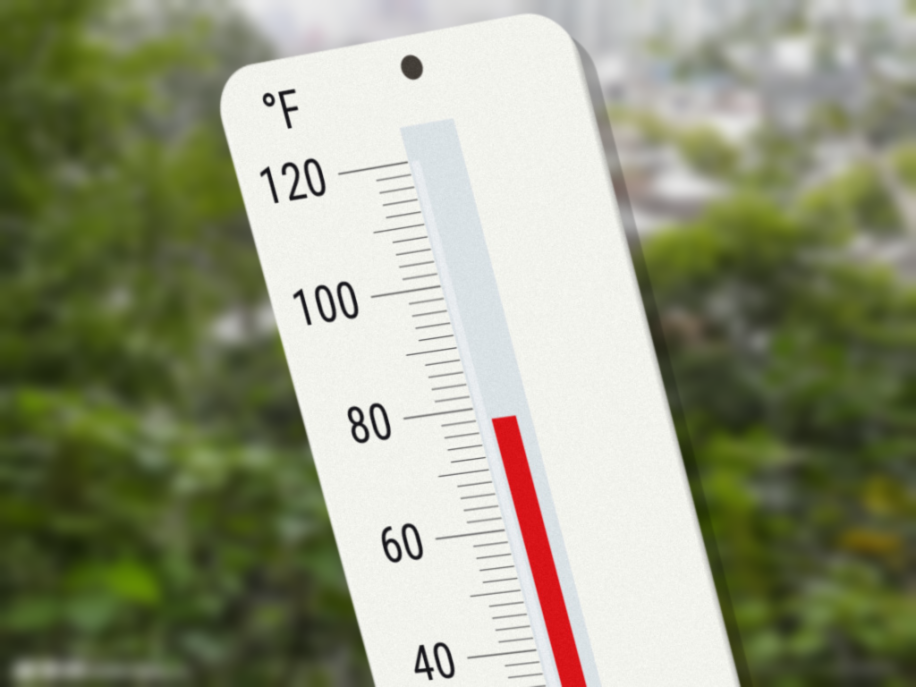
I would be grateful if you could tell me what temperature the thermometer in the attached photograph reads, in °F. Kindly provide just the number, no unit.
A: 78
